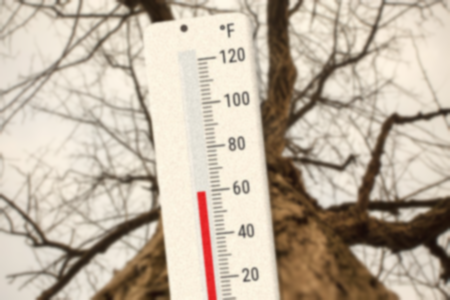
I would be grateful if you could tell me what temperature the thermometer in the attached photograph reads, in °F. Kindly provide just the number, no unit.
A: 60
